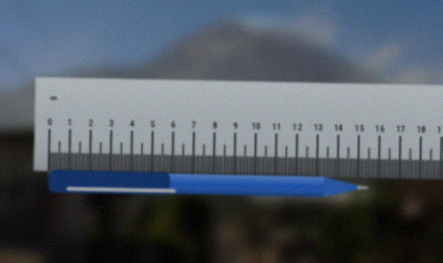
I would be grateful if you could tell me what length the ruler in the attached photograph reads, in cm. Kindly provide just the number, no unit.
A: 15.5
